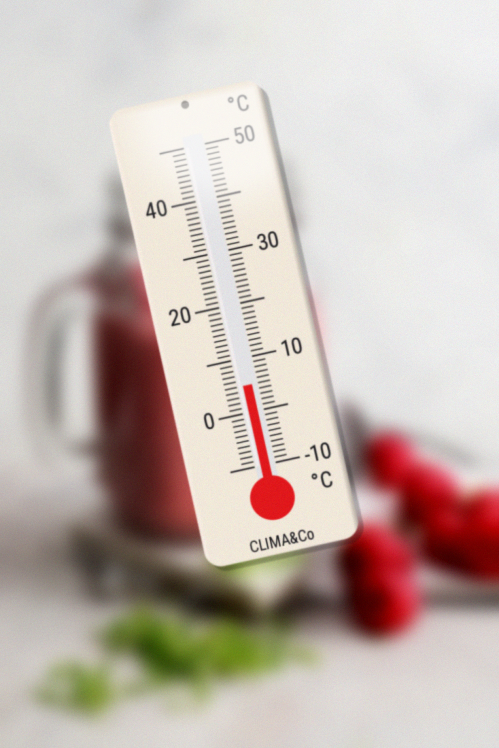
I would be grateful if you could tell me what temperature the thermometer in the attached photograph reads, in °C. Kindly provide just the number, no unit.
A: 5
